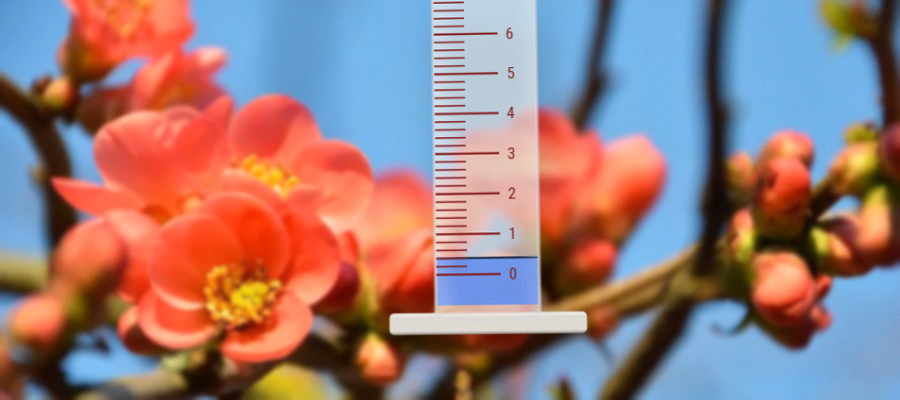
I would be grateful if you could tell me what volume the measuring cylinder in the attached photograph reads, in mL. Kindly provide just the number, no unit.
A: 0.4
